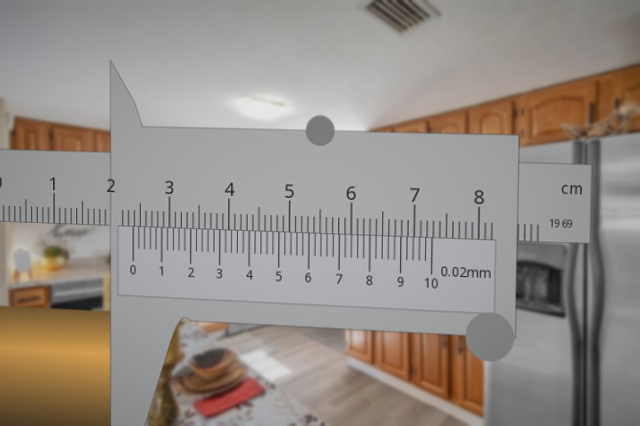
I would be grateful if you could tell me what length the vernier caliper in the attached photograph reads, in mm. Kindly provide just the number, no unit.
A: 23.8
